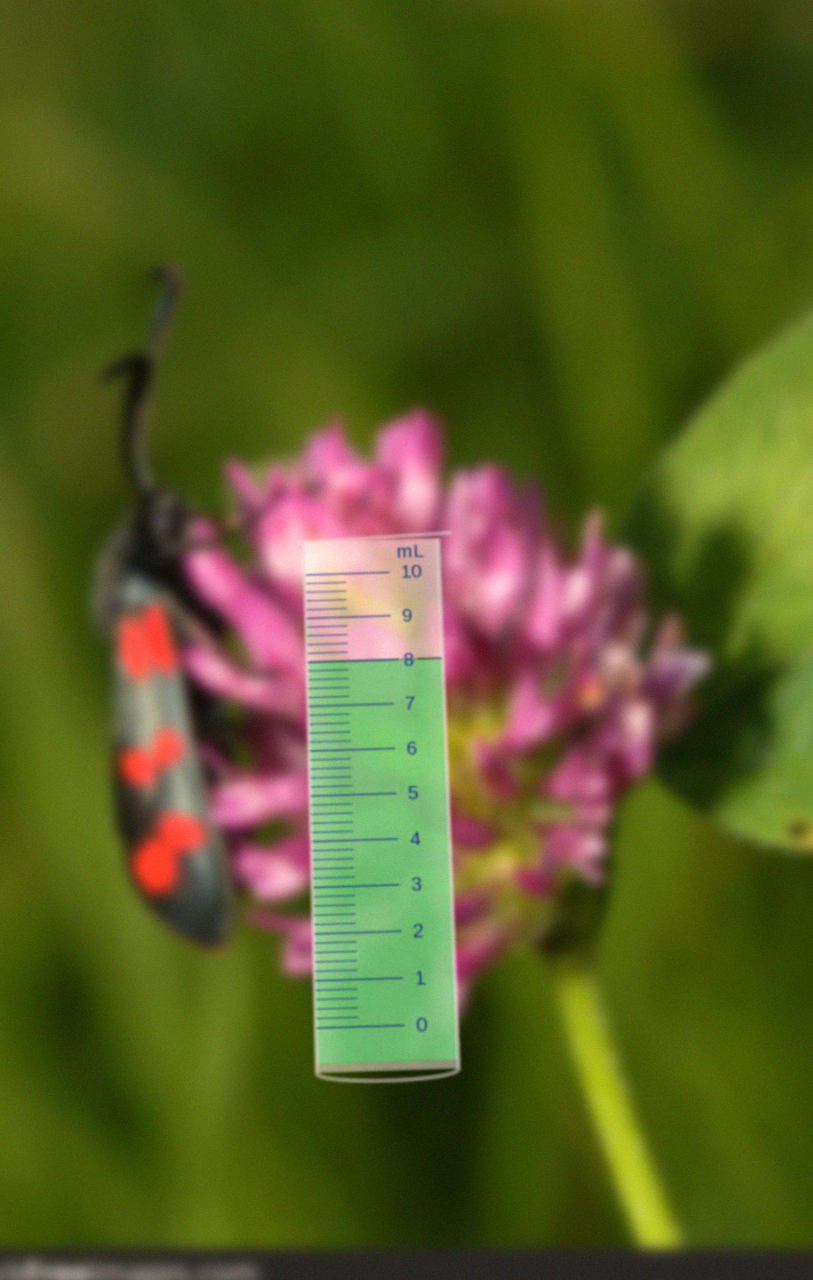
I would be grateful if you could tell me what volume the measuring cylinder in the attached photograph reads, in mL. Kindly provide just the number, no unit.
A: 8
